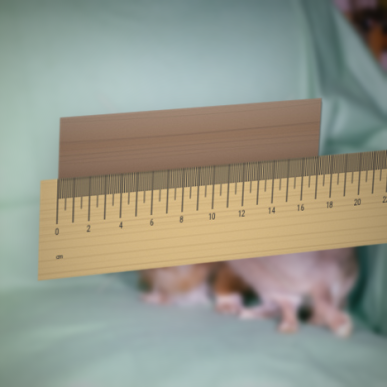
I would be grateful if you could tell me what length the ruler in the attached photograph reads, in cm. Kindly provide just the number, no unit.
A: 17
